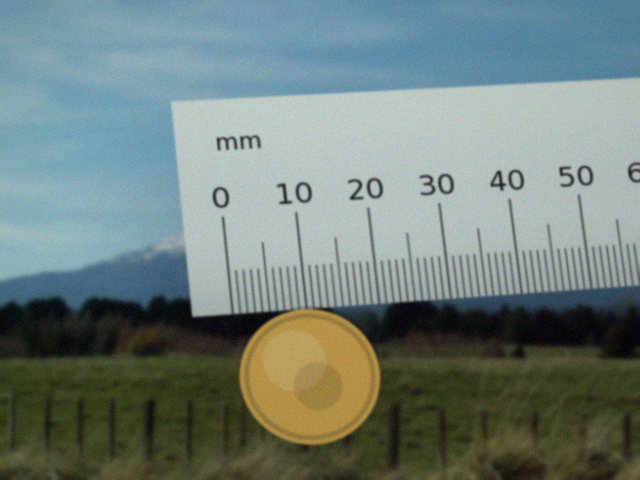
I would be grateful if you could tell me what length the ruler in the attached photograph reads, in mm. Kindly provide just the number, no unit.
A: 19
